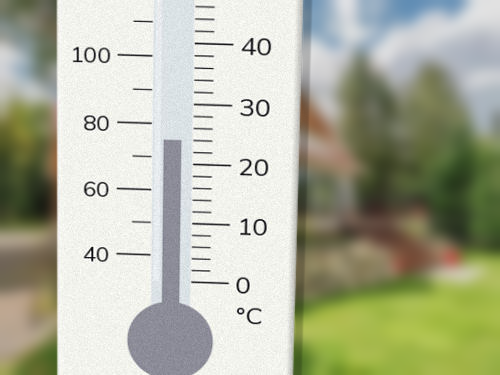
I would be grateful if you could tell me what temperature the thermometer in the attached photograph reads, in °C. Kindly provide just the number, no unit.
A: 24
